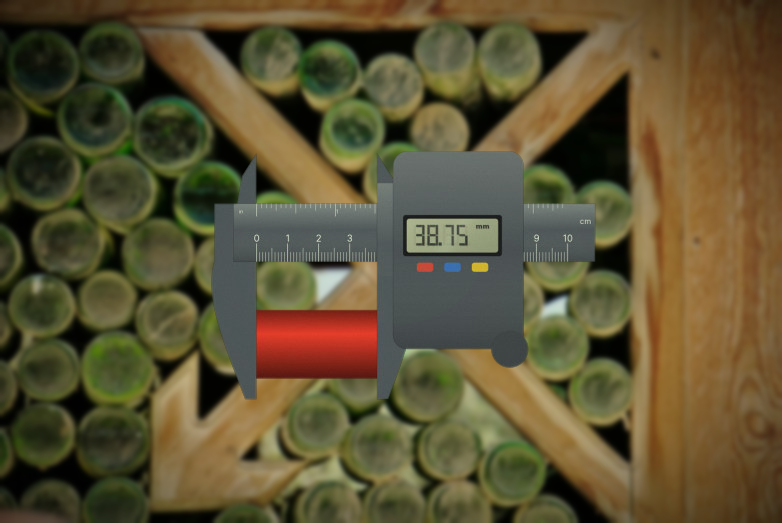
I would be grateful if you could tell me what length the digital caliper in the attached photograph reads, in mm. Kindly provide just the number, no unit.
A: 38.75
